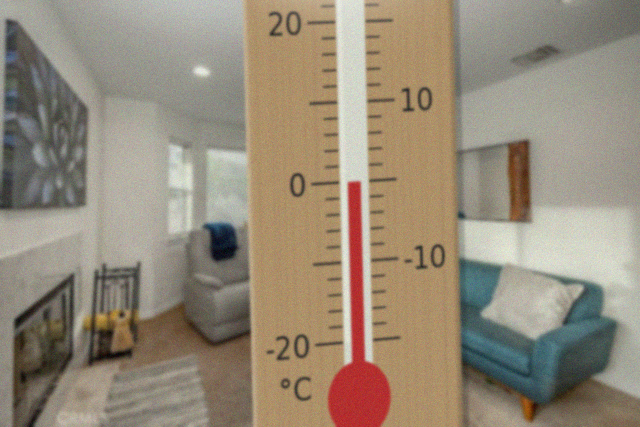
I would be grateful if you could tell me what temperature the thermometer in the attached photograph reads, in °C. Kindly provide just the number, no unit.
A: 0
